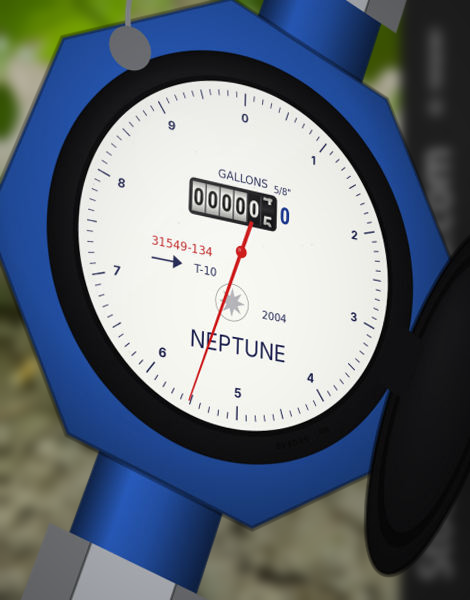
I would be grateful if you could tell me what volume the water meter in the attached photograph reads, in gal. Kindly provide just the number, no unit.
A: 45.5
